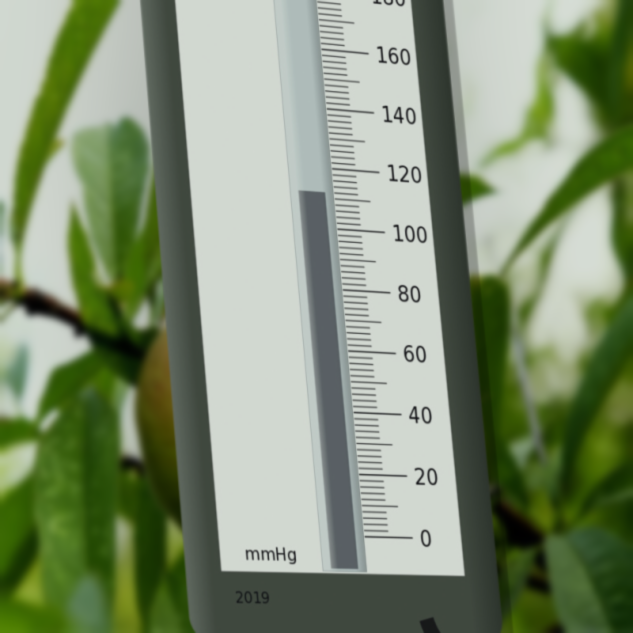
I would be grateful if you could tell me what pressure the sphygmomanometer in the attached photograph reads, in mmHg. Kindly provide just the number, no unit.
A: 112
